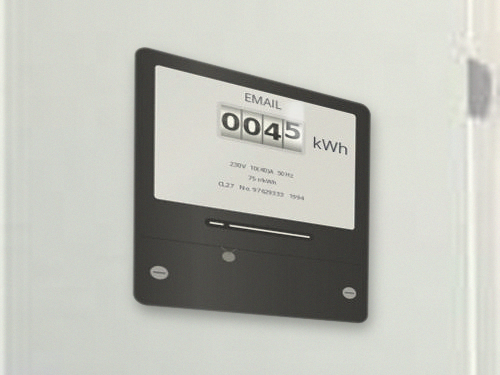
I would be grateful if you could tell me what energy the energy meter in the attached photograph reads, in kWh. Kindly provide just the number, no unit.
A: 45
